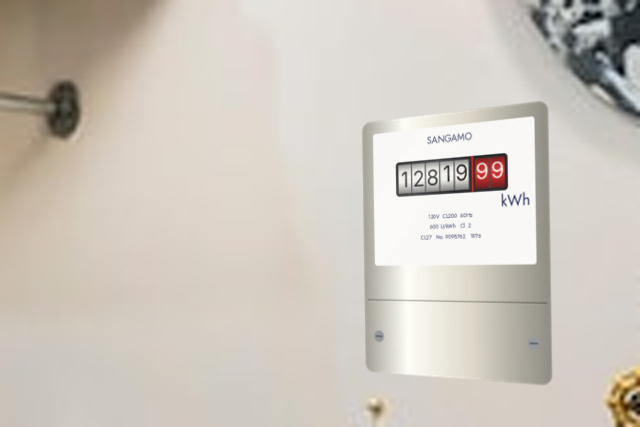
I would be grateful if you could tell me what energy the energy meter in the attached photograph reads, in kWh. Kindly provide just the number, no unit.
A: 12819.99
